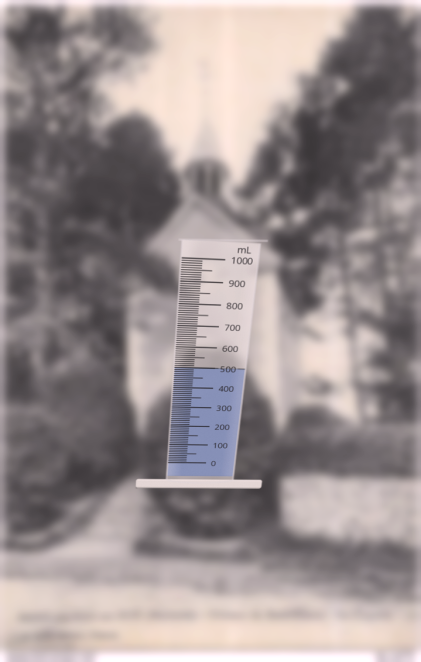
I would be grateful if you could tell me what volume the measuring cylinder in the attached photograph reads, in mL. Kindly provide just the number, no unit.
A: 500
